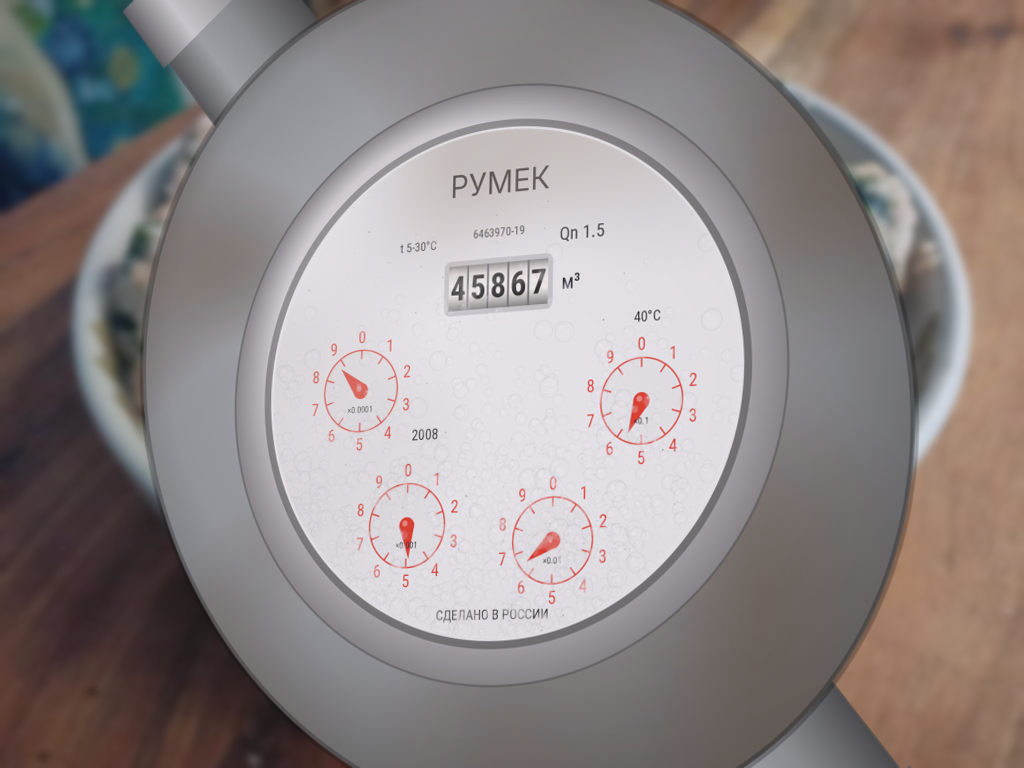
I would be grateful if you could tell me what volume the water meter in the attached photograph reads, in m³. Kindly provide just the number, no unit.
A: 45867.5648
